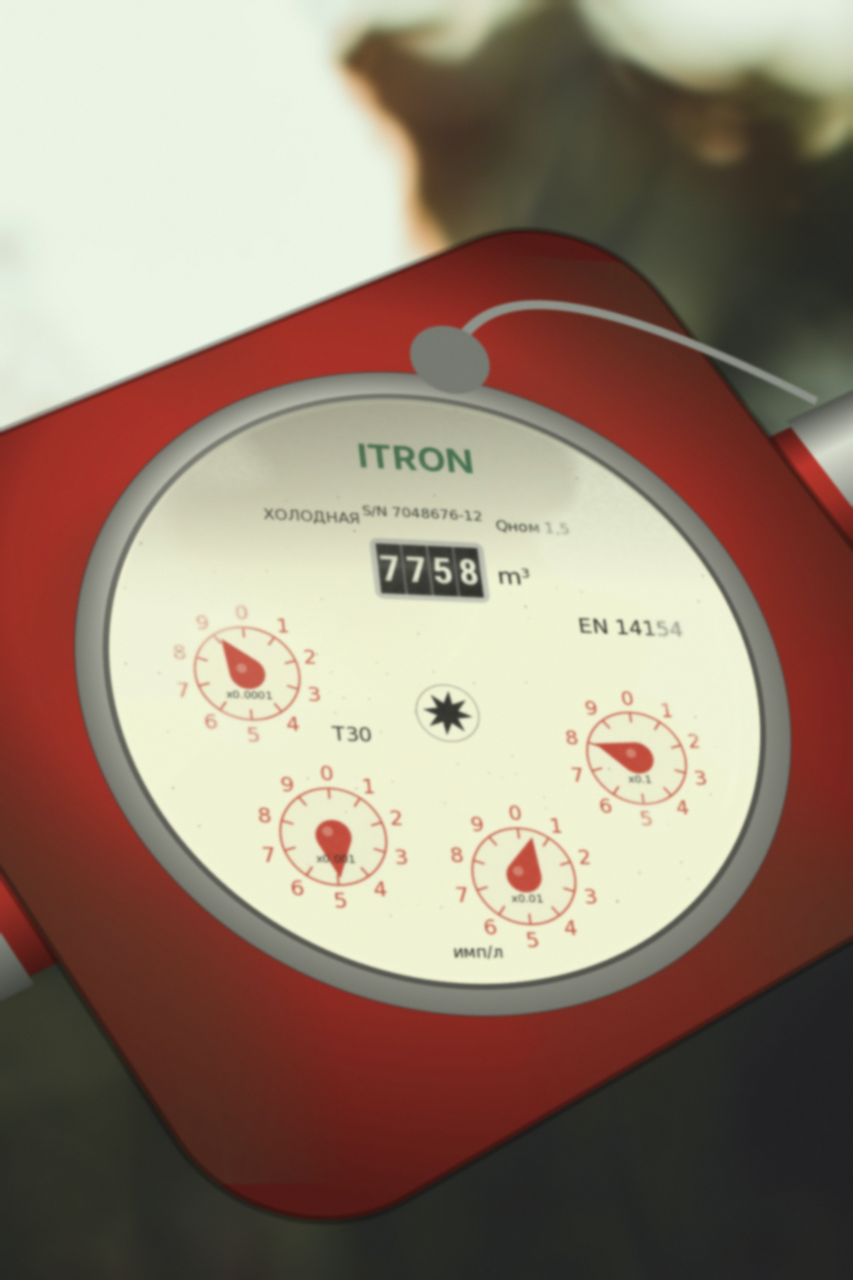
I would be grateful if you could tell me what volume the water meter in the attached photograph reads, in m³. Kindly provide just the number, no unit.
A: 7758.8049
